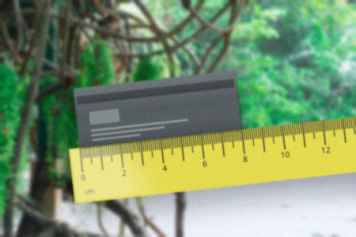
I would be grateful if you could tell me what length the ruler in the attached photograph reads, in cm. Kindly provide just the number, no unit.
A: 8
